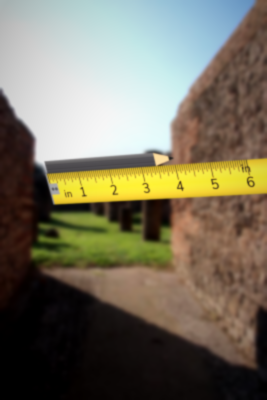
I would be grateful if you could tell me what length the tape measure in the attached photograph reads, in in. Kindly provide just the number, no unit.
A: 4
